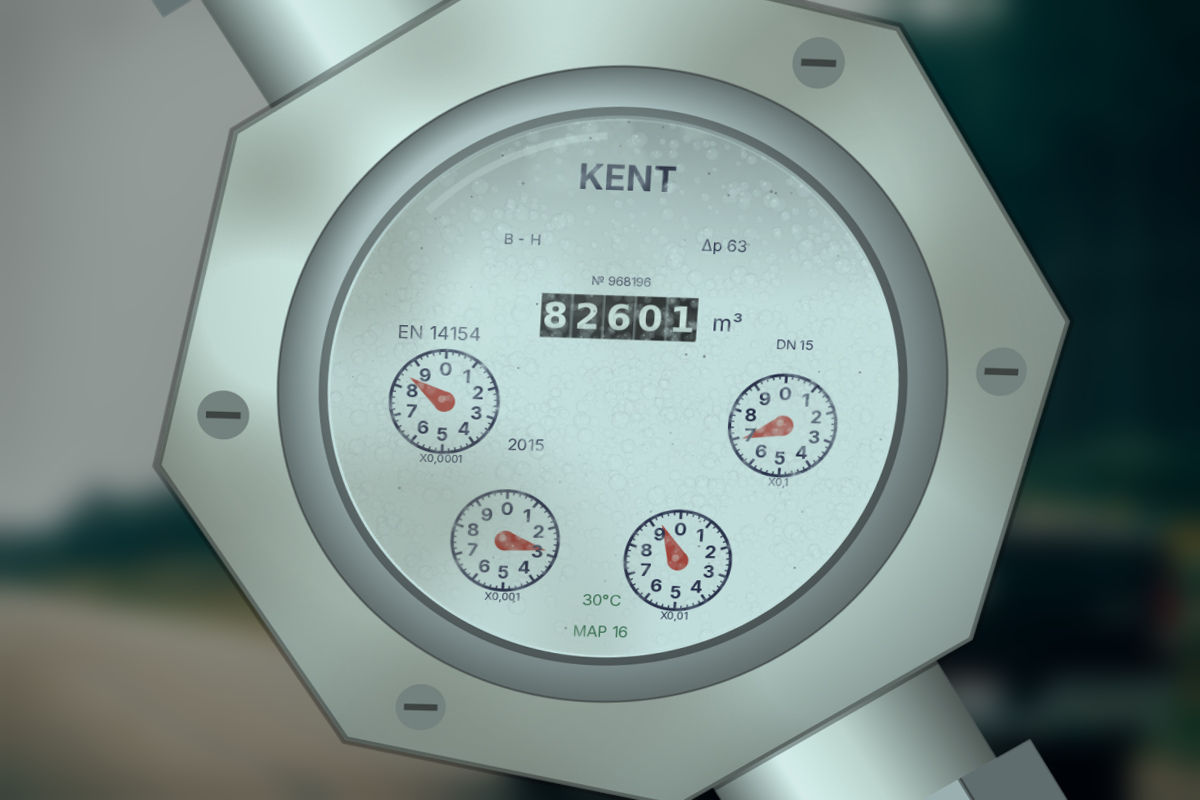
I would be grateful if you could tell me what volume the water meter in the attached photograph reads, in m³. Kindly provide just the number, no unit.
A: 82601.6928
